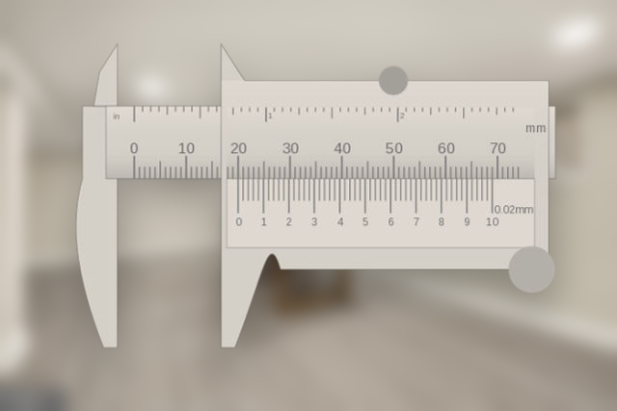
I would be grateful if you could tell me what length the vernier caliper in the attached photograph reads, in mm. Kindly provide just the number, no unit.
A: 20.0
